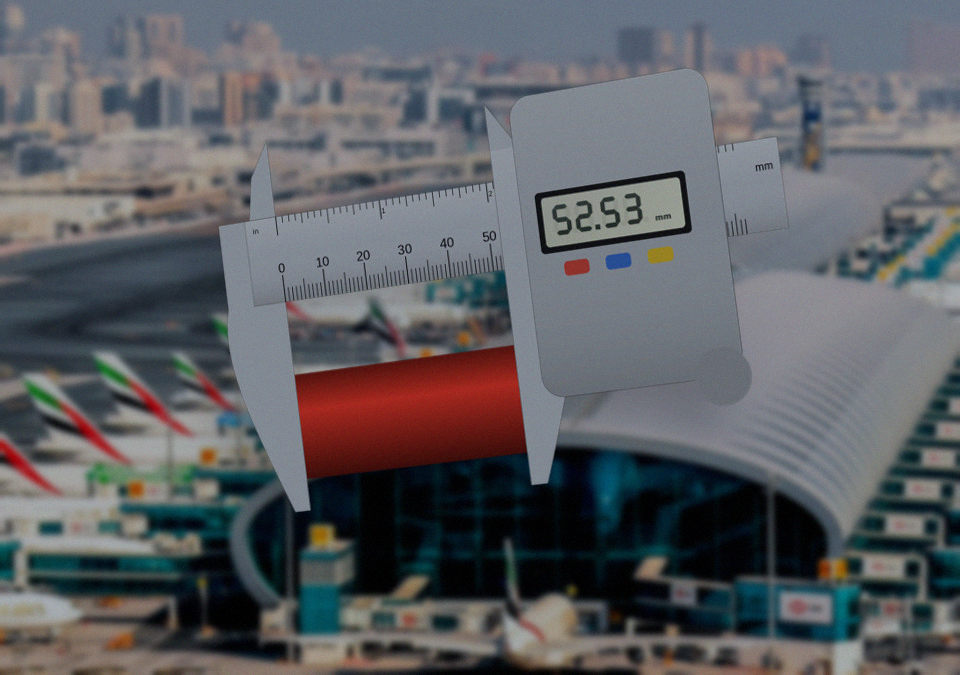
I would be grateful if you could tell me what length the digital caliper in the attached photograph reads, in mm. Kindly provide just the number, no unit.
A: 52.53
